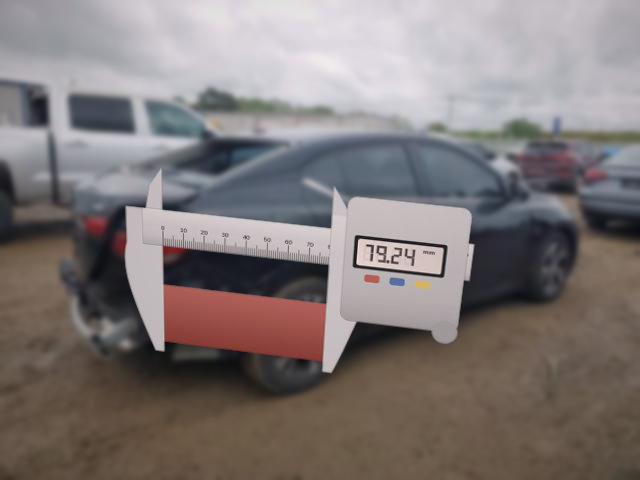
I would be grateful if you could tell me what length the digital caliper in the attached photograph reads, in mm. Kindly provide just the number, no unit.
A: 79.24
